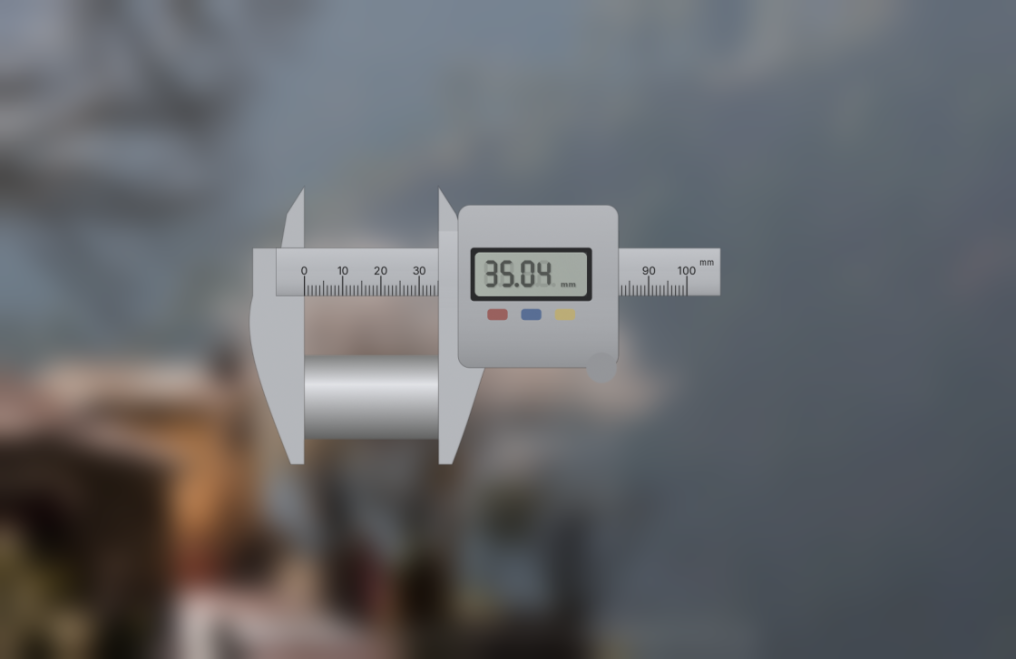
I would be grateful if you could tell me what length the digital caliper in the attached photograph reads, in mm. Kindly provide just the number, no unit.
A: 35.04
